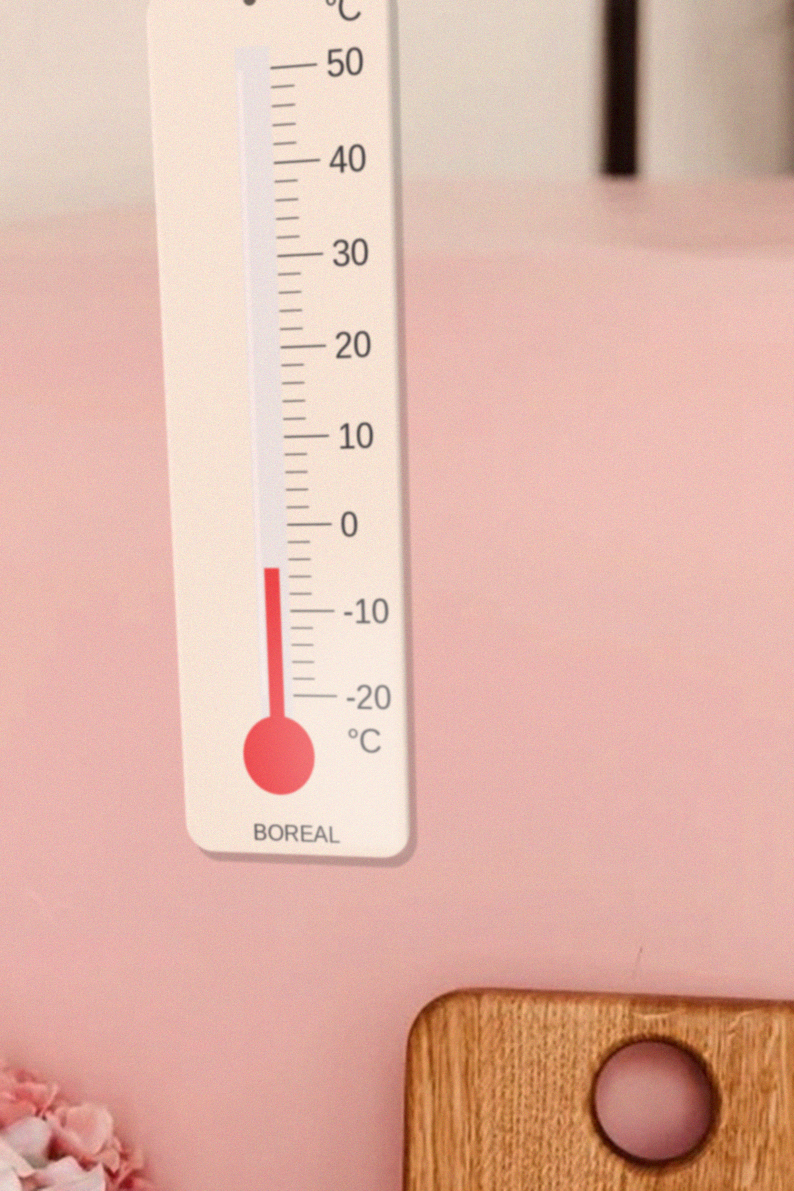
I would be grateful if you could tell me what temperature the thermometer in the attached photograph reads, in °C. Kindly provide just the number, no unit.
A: -5
